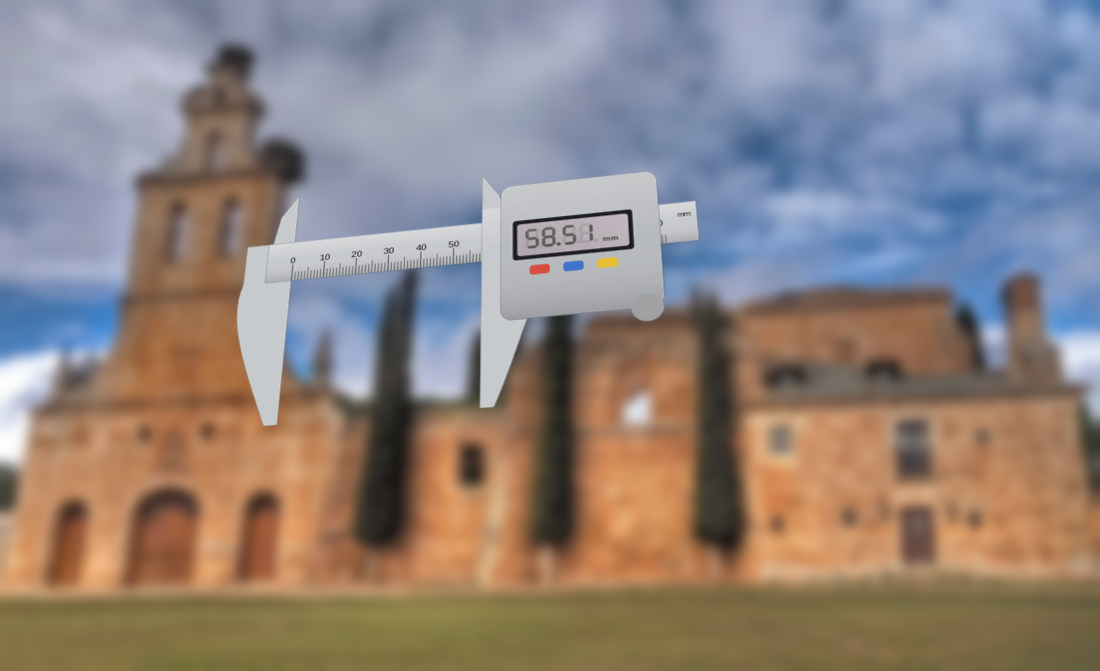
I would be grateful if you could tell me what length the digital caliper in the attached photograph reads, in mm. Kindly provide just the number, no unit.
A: 58.51
